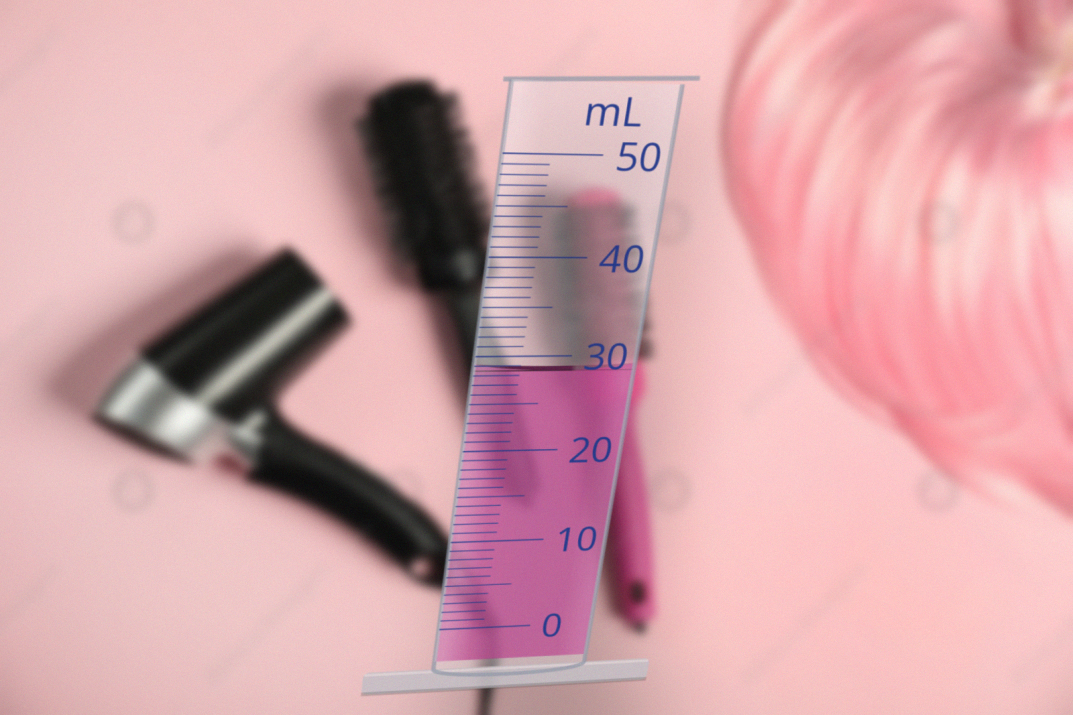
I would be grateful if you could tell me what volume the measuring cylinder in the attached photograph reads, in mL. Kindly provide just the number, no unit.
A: 28.5
